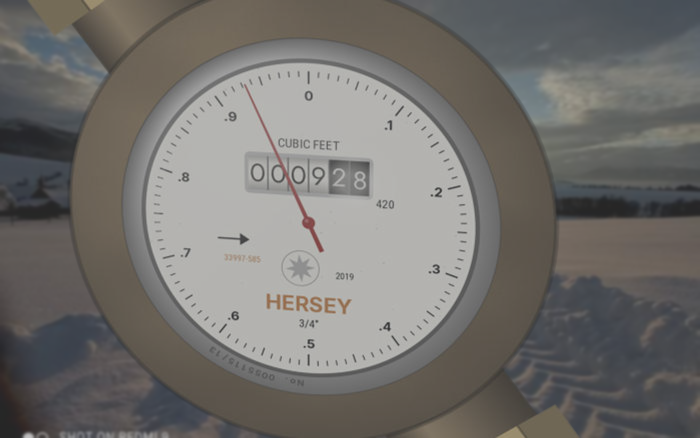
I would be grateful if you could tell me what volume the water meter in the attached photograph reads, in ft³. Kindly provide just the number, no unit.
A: 927.93
